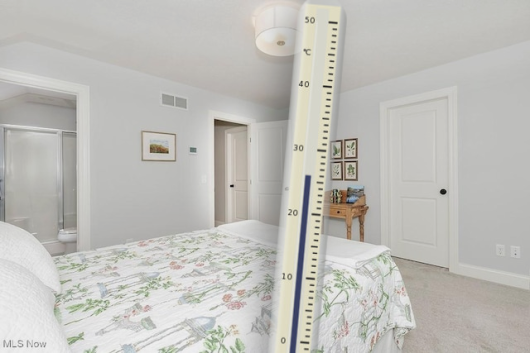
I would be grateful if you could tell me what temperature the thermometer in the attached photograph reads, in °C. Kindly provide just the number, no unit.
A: 26
